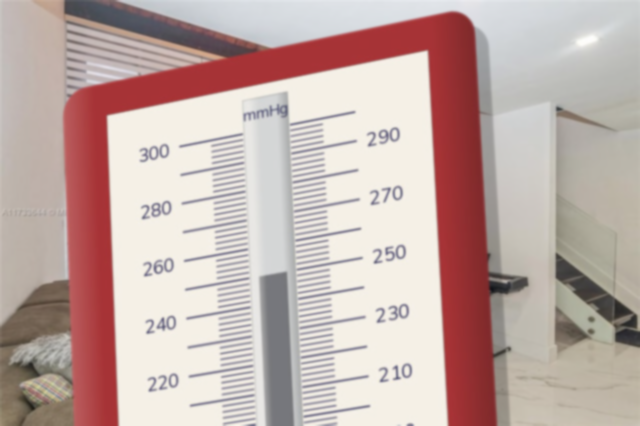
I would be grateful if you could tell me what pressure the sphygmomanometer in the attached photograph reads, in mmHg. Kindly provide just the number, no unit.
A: 250
